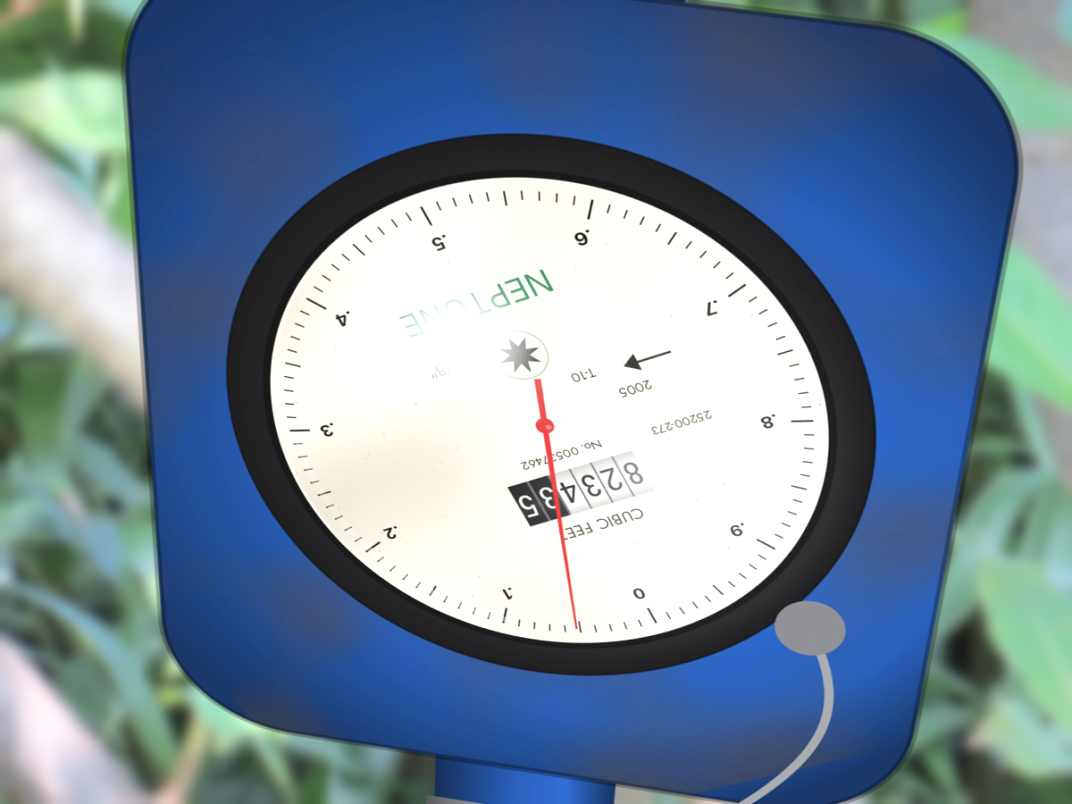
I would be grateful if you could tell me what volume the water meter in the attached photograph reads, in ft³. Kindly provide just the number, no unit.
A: 823435.05
